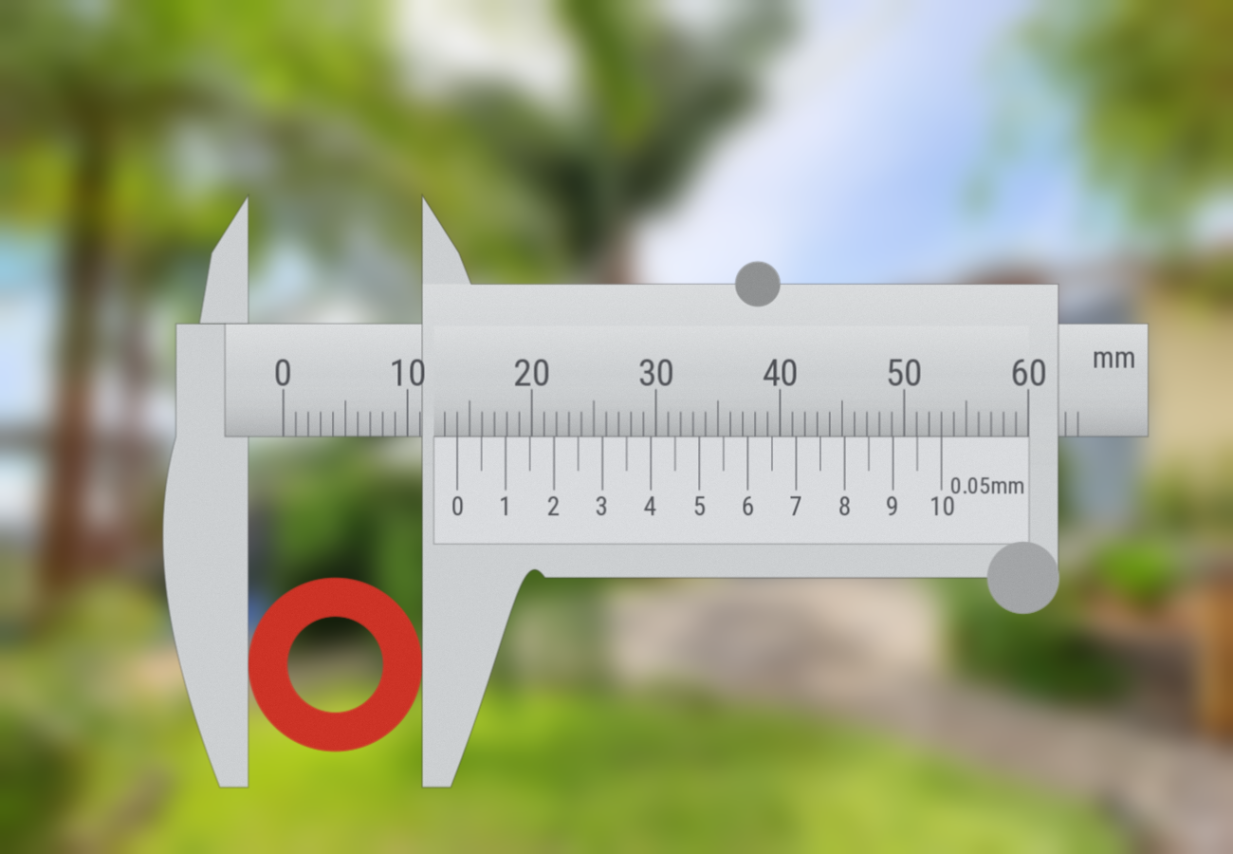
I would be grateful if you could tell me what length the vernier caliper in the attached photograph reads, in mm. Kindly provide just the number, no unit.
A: 14.0
